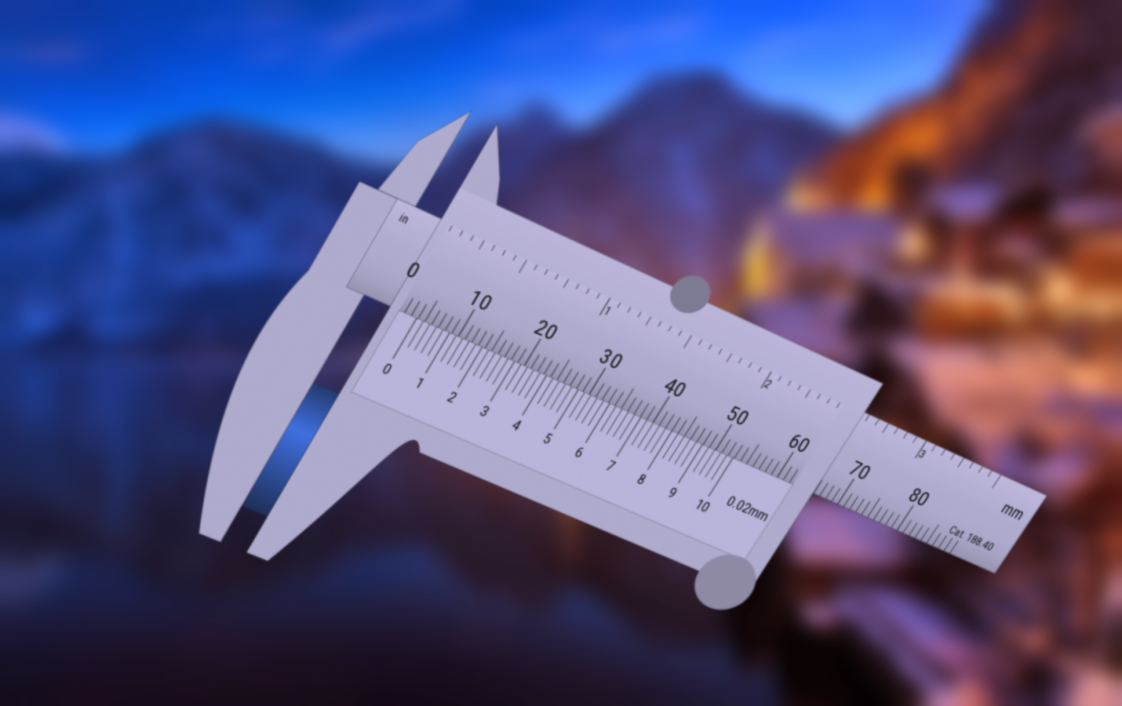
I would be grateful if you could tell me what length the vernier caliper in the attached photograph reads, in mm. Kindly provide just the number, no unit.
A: 3.8
